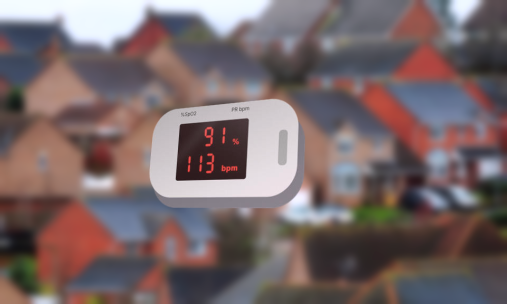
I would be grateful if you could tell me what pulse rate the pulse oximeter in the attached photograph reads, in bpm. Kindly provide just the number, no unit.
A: 113
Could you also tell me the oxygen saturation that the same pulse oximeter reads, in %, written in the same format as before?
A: 91
